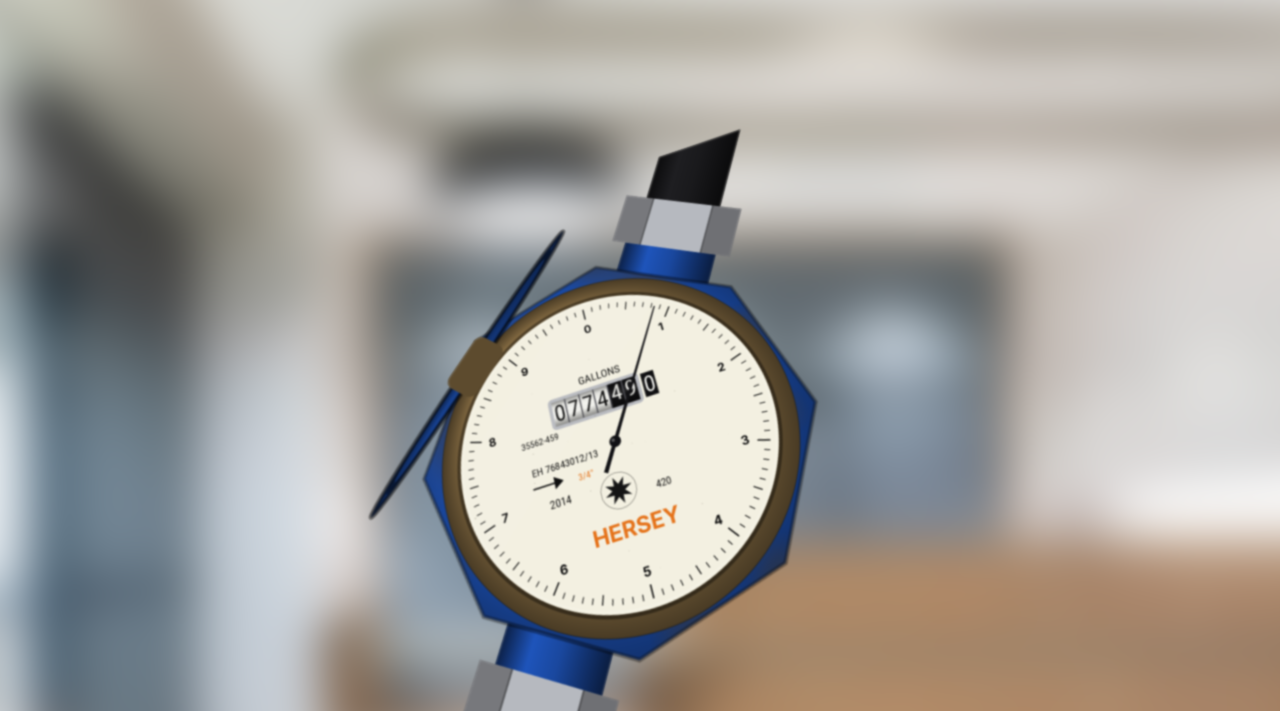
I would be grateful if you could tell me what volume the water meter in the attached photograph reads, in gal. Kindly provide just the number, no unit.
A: 774490.8
